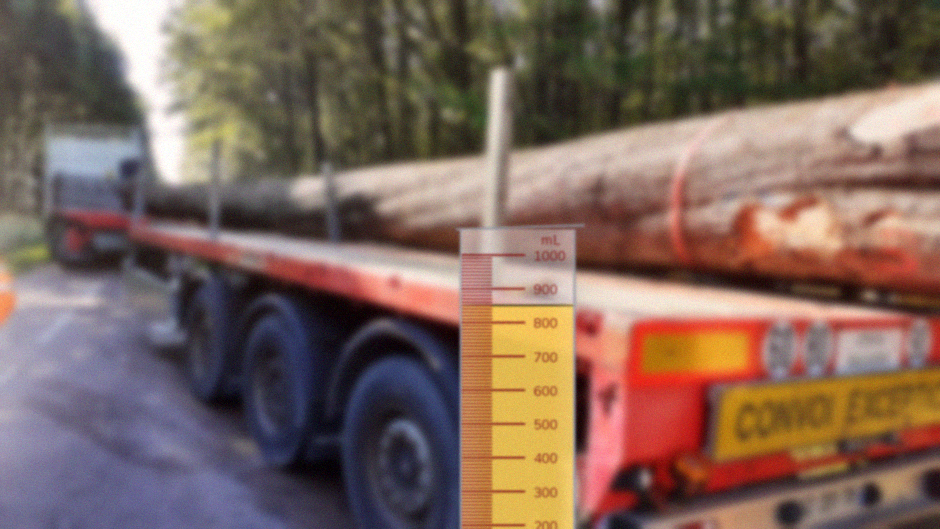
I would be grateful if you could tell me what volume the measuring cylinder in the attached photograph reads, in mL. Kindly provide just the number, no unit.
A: 850
